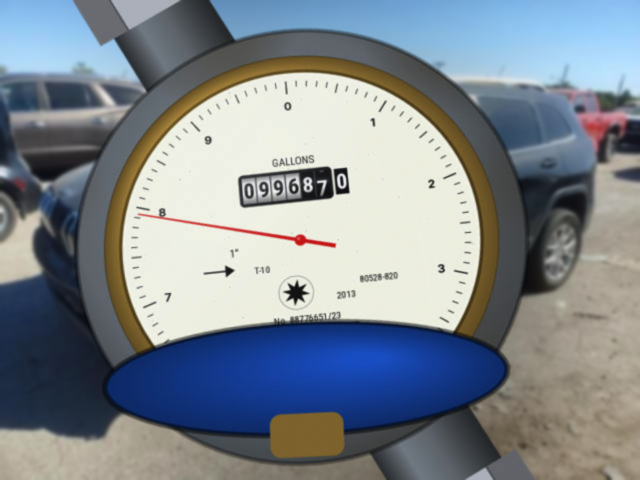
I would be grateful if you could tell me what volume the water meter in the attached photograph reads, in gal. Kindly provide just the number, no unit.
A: 996867.9
